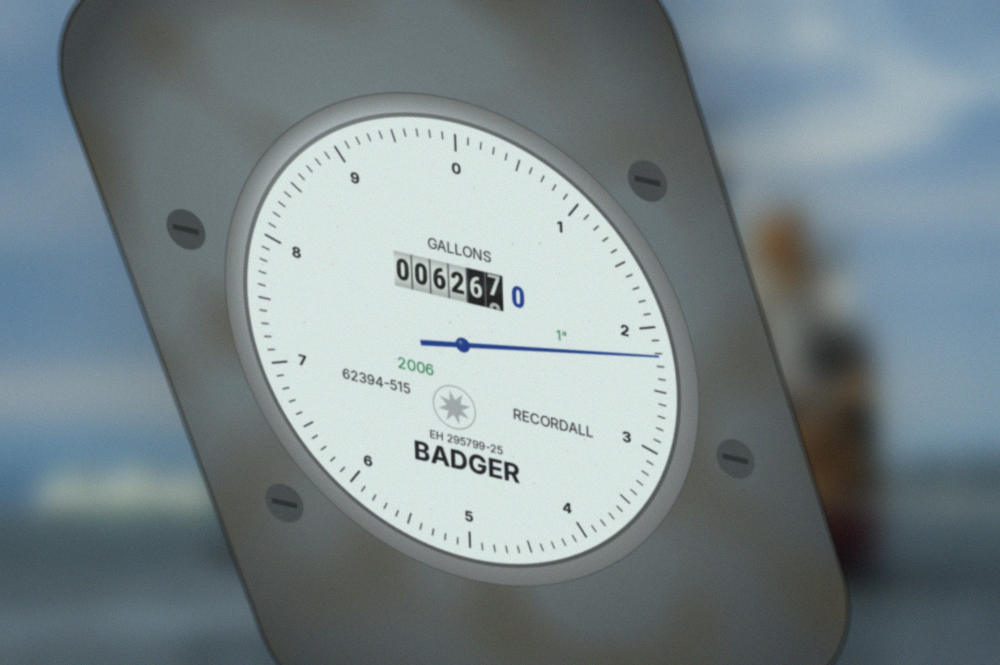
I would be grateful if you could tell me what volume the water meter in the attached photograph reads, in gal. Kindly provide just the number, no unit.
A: 62672.2
